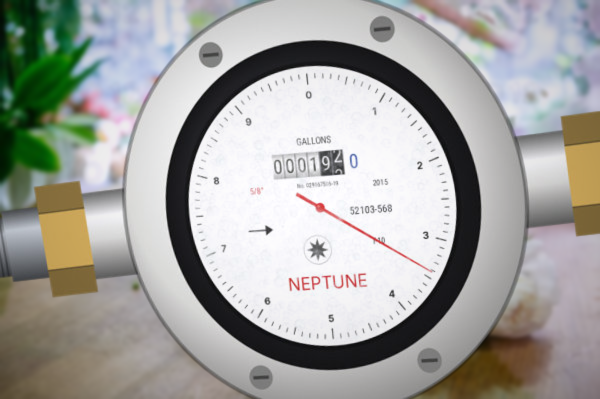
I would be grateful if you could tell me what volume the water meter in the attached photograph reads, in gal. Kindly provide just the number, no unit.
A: 1923.4
